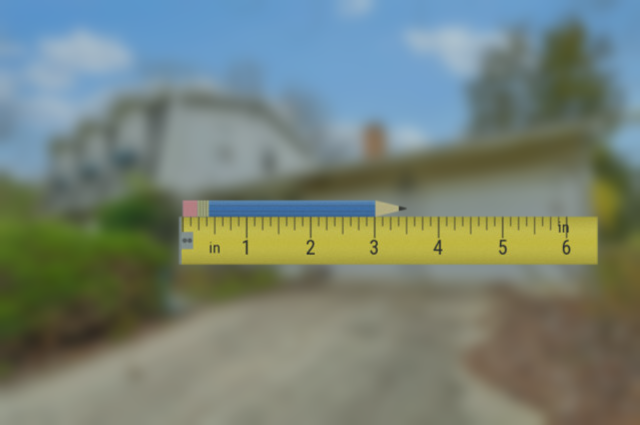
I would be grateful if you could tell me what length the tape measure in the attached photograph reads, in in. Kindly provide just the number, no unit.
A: 3.5
